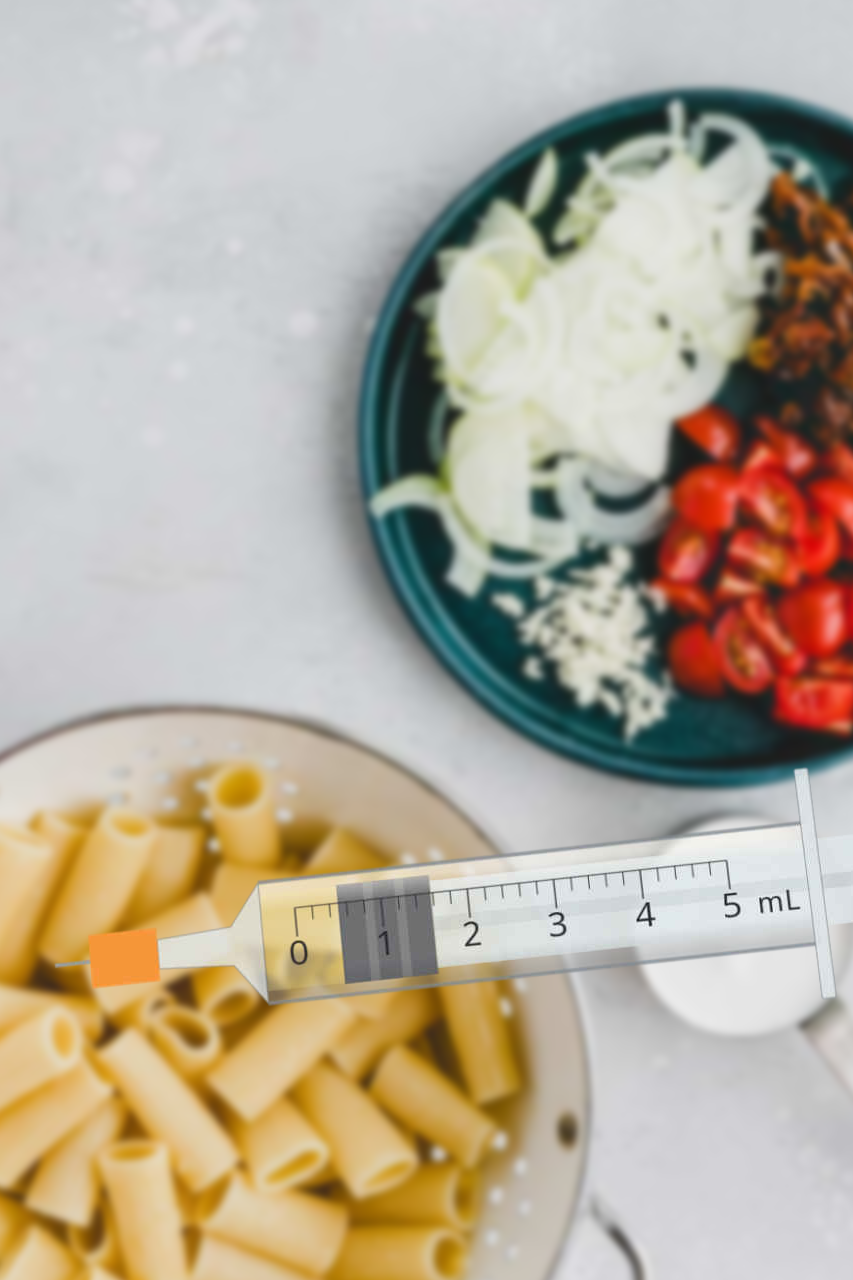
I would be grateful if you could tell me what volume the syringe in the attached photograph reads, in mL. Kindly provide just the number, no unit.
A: 0.5
